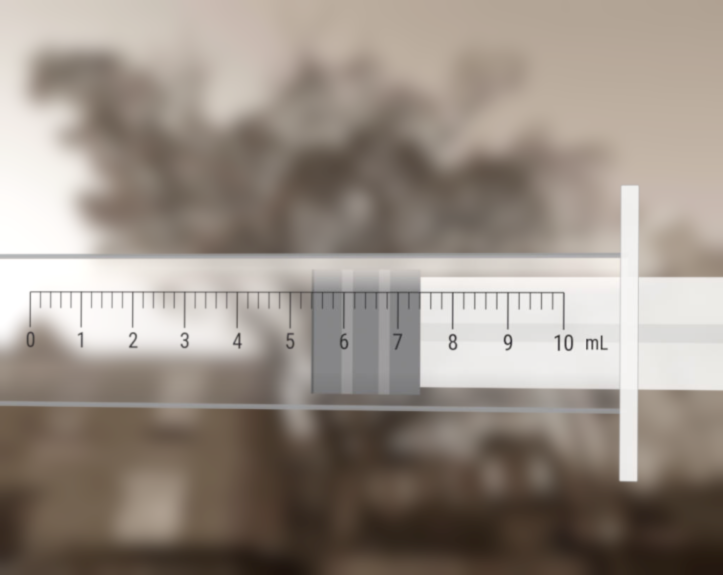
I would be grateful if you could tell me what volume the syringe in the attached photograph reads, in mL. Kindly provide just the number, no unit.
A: 5.4
